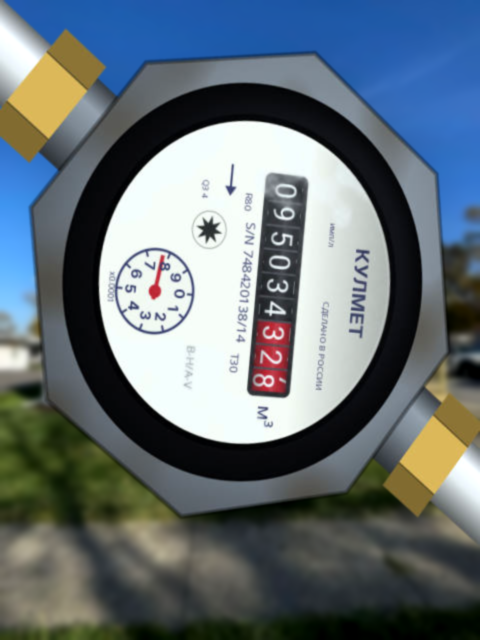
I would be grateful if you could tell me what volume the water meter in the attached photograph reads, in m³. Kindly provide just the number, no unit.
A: 95034.3277
